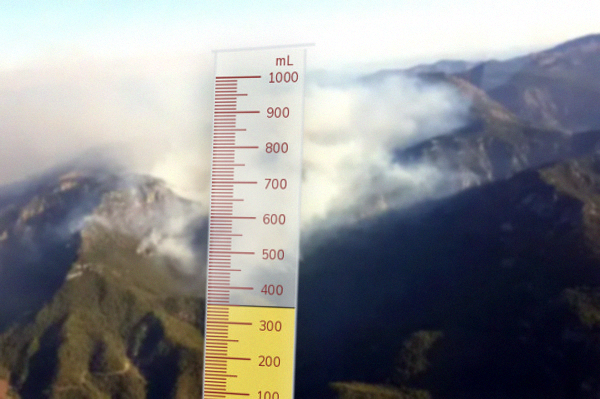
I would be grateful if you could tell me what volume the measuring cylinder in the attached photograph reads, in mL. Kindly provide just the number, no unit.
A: 350
